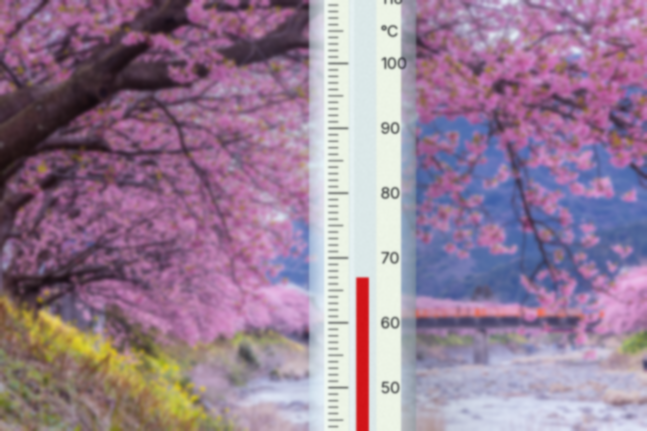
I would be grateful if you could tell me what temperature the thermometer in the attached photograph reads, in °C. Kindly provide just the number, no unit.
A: 67
